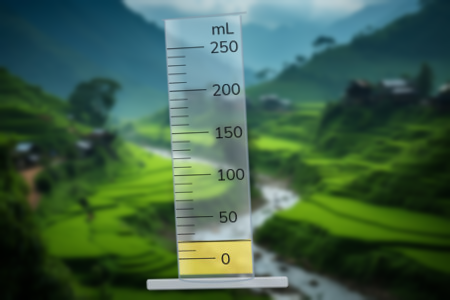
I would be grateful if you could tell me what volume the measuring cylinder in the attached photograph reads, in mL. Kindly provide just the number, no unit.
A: 20
